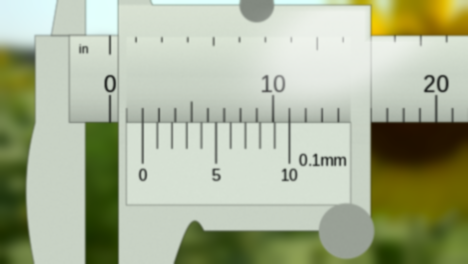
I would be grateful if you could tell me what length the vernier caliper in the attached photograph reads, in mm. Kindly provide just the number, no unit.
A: 2.0
